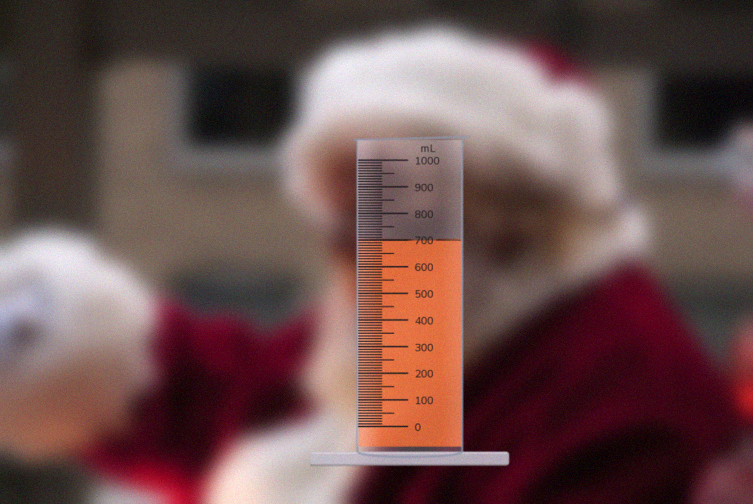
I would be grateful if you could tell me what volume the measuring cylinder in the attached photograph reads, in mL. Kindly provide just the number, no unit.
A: 700
